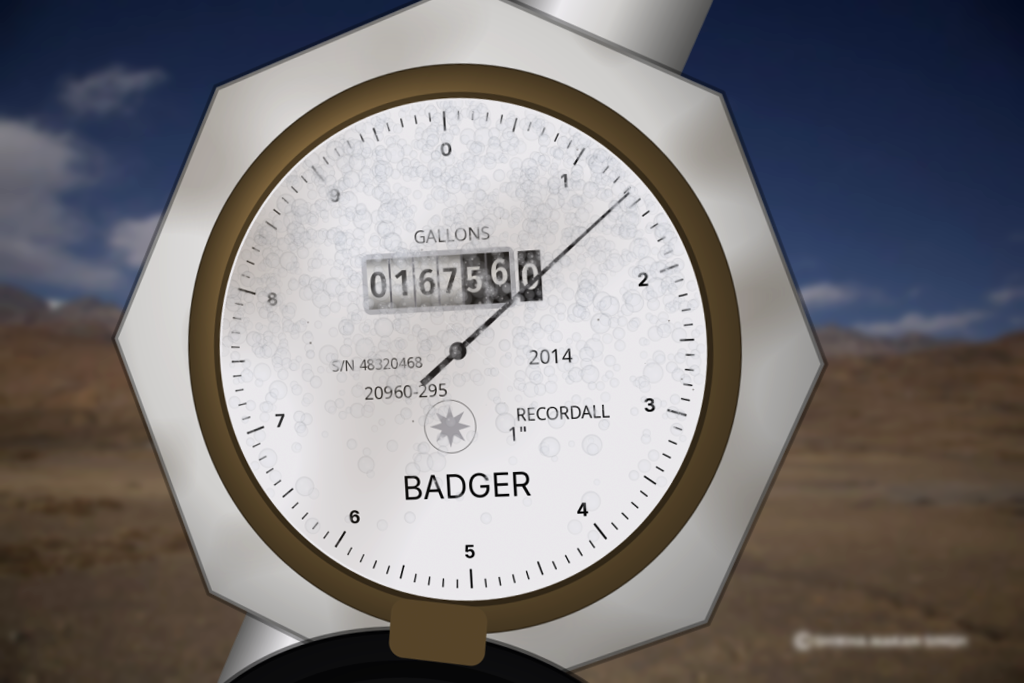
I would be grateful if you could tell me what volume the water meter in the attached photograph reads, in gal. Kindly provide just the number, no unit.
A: 167561.4
